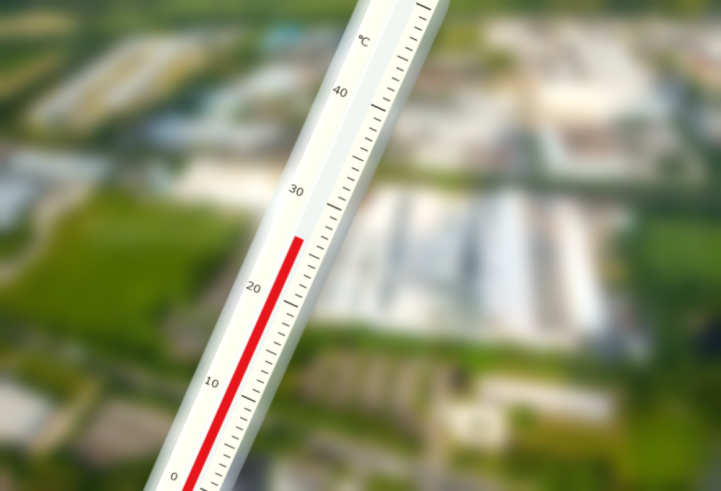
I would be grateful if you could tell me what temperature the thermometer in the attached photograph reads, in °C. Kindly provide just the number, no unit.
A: 26
